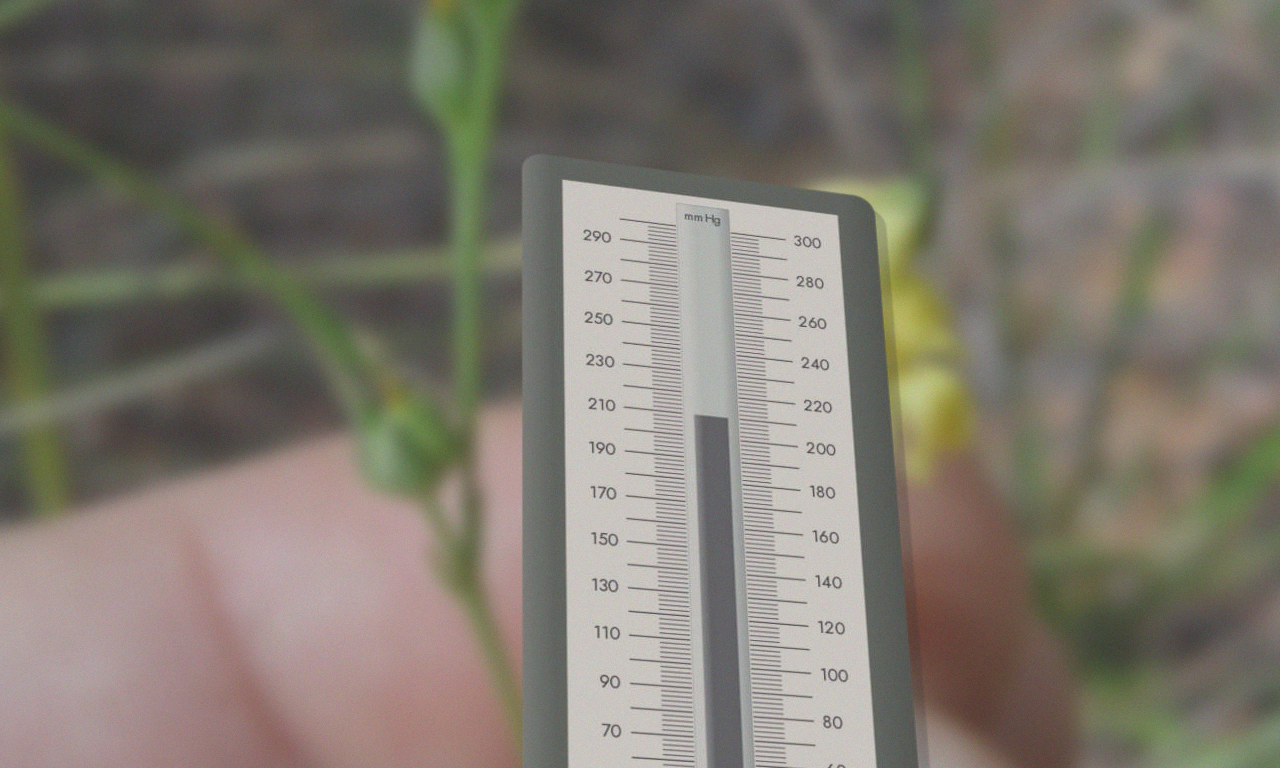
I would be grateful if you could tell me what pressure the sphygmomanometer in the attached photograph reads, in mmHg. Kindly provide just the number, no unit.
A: 210
